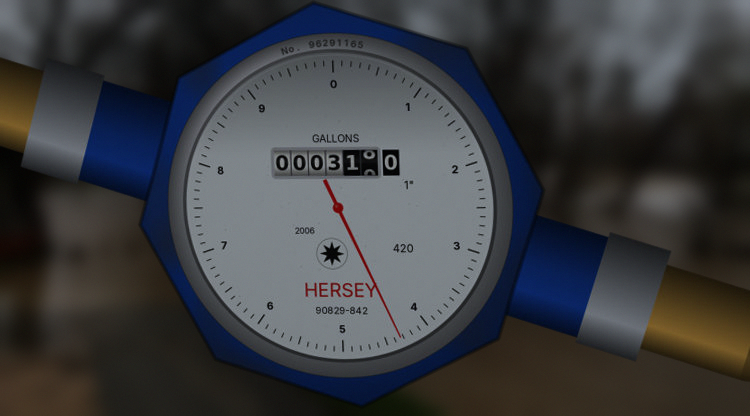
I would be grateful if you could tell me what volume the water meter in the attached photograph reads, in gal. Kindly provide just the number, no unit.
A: 3184.3
